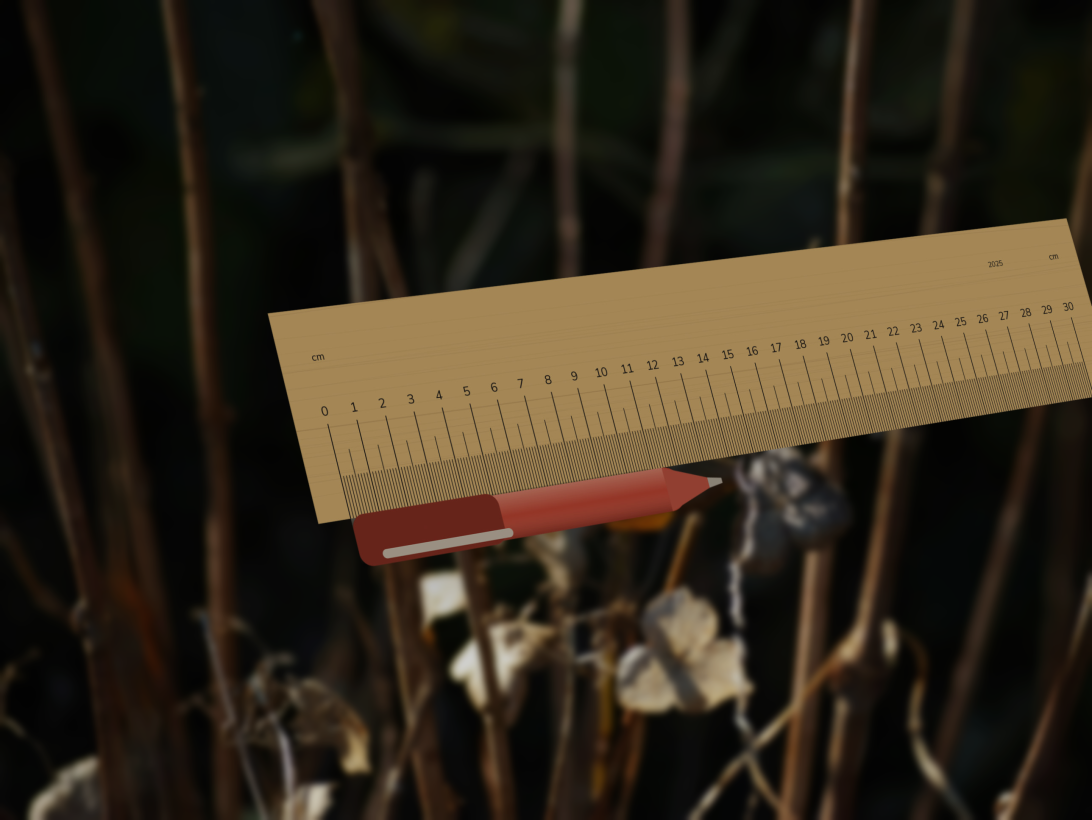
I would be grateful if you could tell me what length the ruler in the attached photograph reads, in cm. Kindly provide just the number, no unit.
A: 13.5
